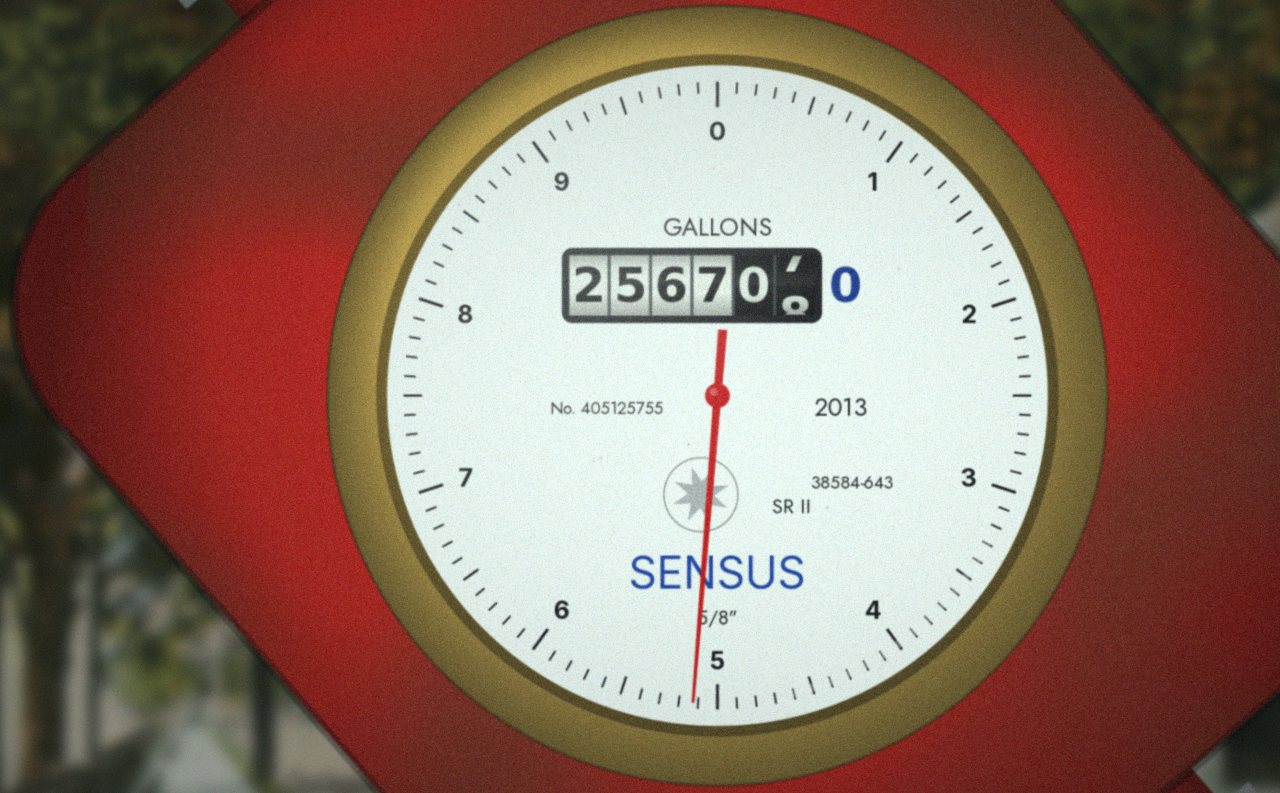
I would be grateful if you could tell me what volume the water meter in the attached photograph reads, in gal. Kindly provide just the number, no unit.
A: 2567075.1
